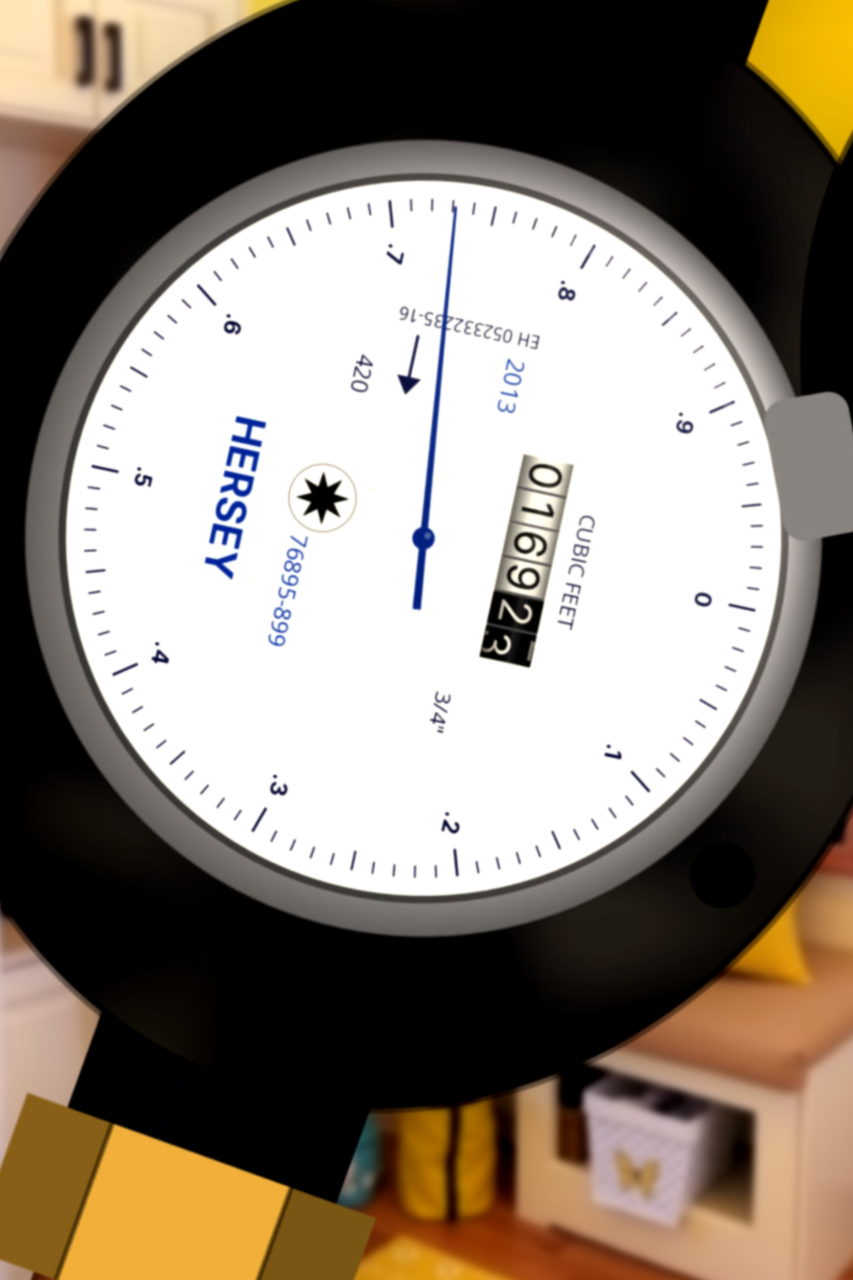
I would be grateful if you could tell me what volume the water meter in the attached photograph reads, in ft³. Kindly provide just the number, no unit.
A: 16922.73
